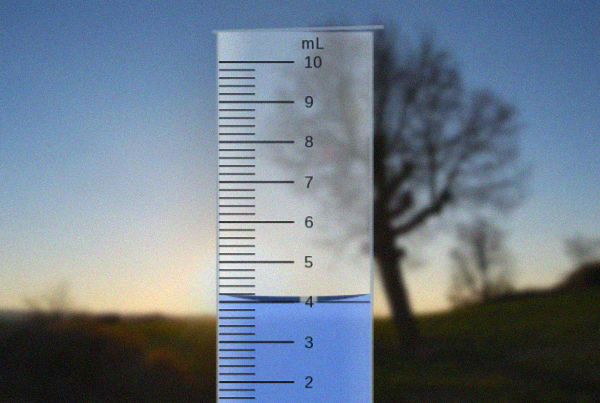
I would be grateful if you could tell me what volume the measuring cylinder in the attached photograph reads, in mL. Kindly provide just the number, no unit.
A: 4
